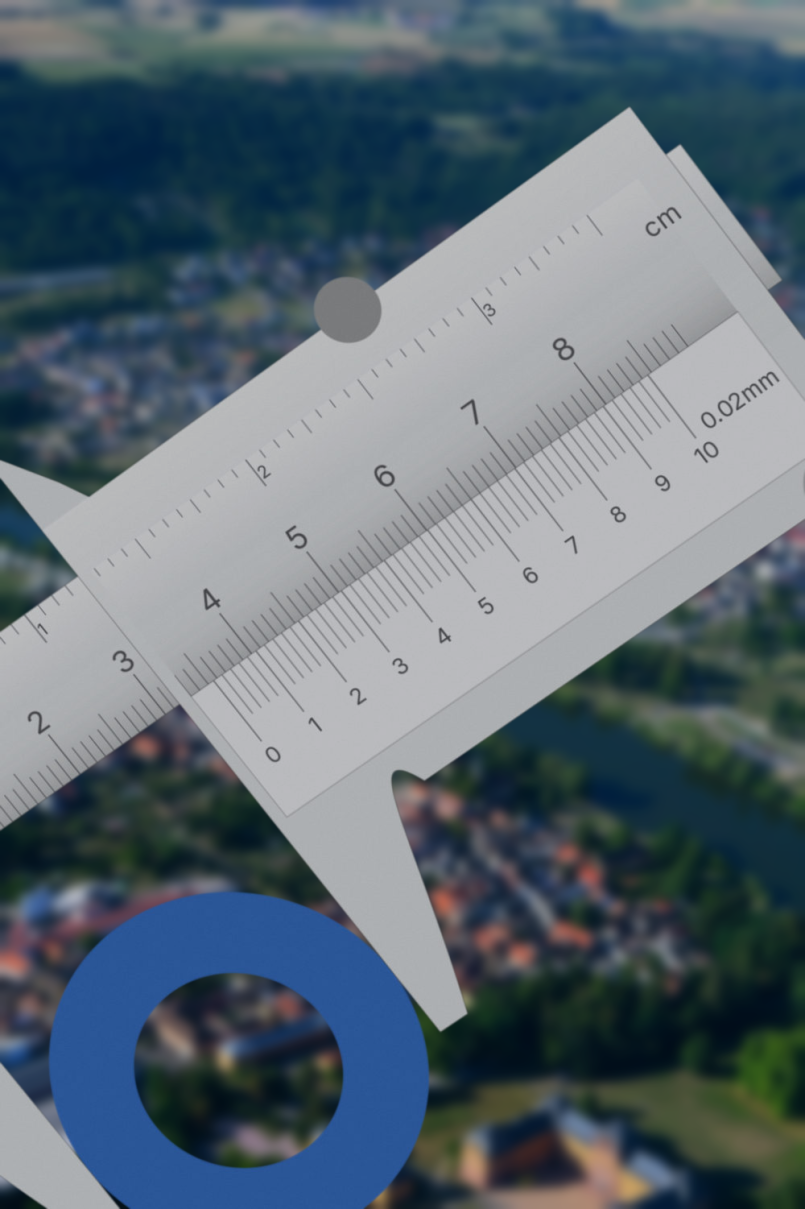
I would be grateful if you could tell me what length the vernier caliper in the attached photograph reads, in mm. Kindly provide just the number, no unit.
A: 35.6
